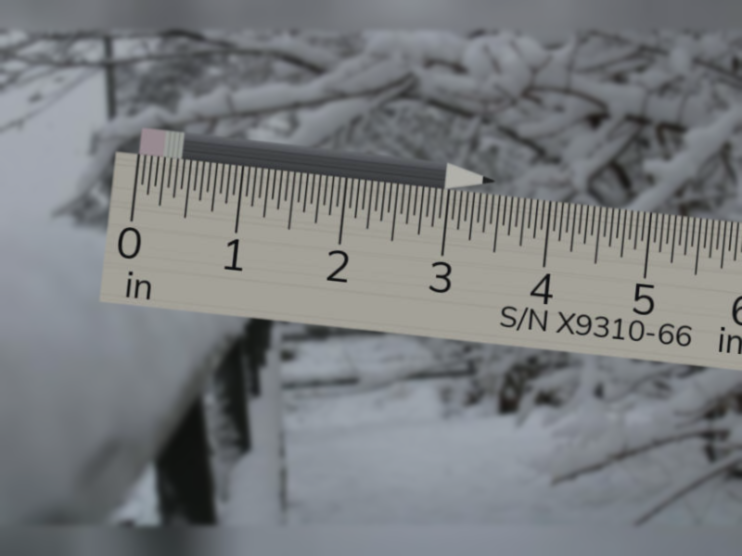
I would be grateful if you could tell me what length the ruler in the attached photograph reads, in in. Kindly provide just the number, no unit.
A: 3.4375
